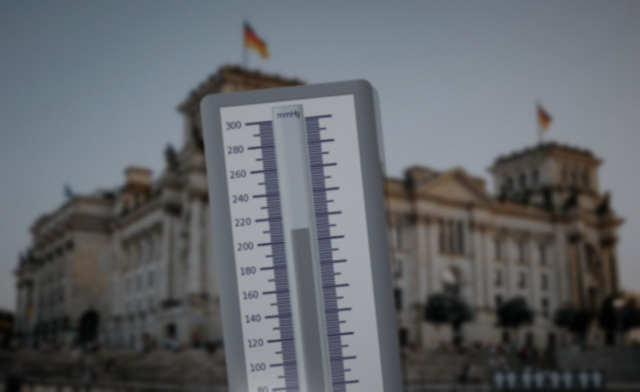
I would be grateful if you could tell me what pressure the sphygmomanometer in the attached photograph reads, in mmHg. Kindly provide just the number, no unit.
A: 210
